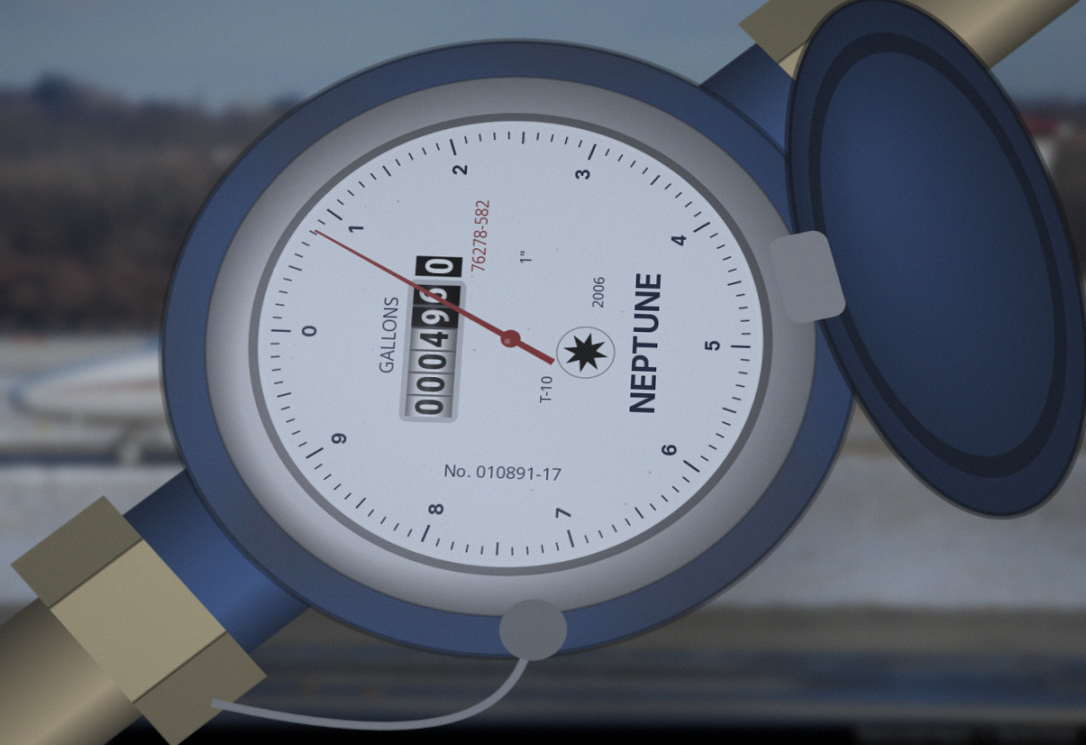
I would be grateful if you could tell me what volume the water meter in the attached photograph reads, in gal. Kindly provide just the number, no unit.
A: 4960.8
